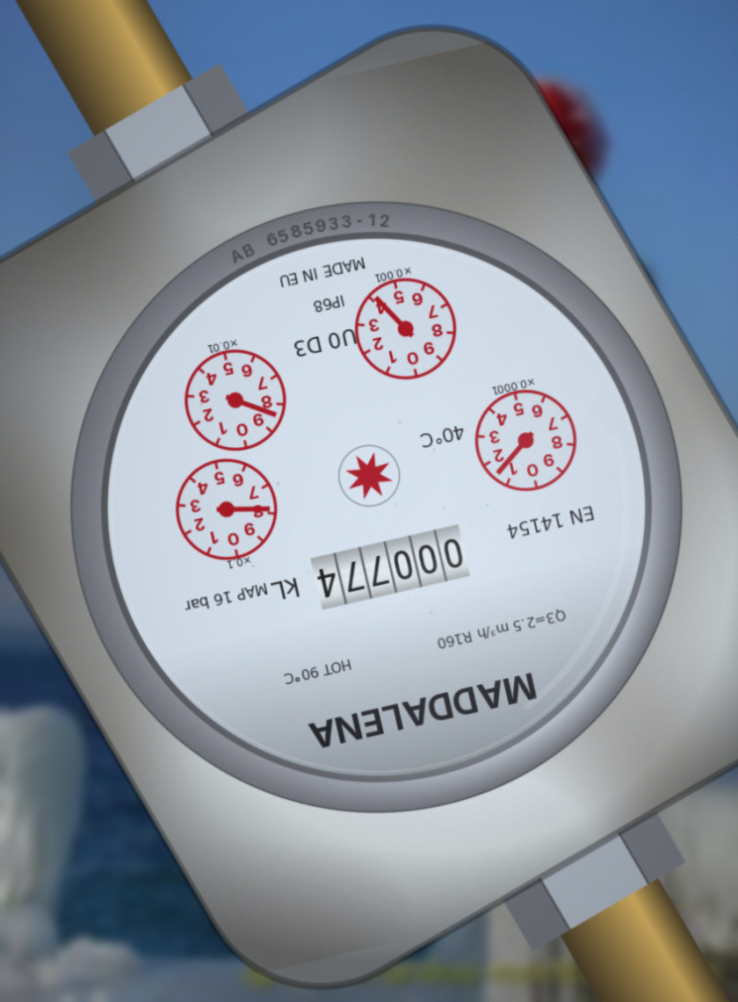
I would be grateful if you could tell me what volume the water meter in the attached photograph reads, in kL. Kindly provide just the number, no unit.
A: 774.7841
